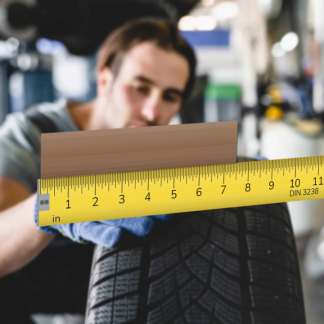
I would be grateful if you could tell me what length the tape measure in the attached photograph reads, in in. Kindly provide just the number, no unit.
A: 7.5
